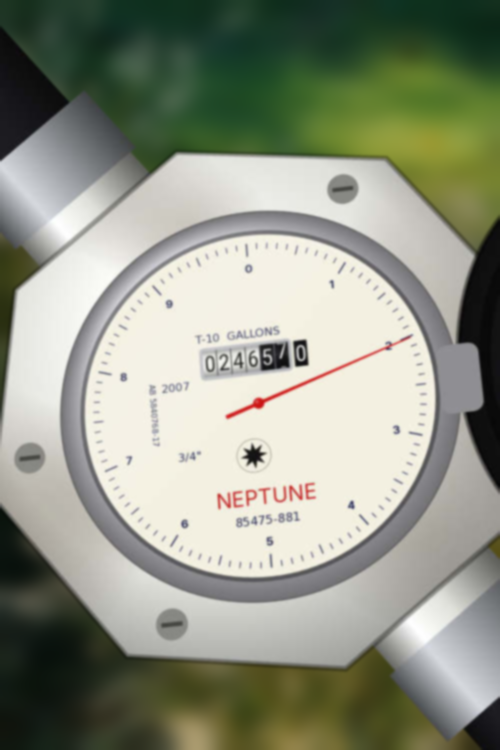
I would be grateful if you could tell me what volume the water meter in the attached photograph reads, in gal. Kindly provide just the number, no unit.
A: 246572.0
